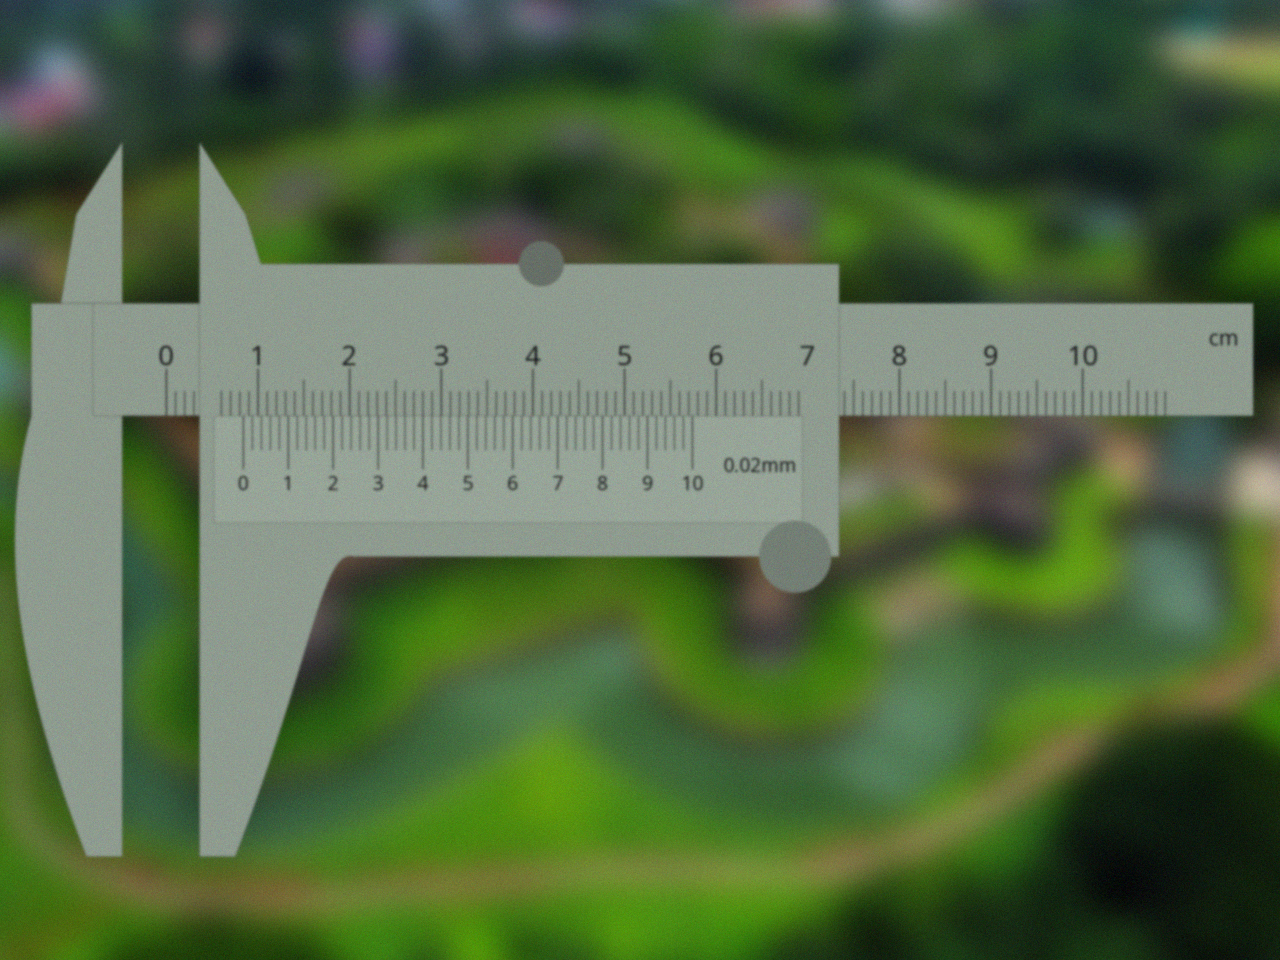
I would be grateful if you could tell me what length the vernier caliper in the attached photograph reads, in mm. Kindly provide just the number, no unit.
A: 8.4
